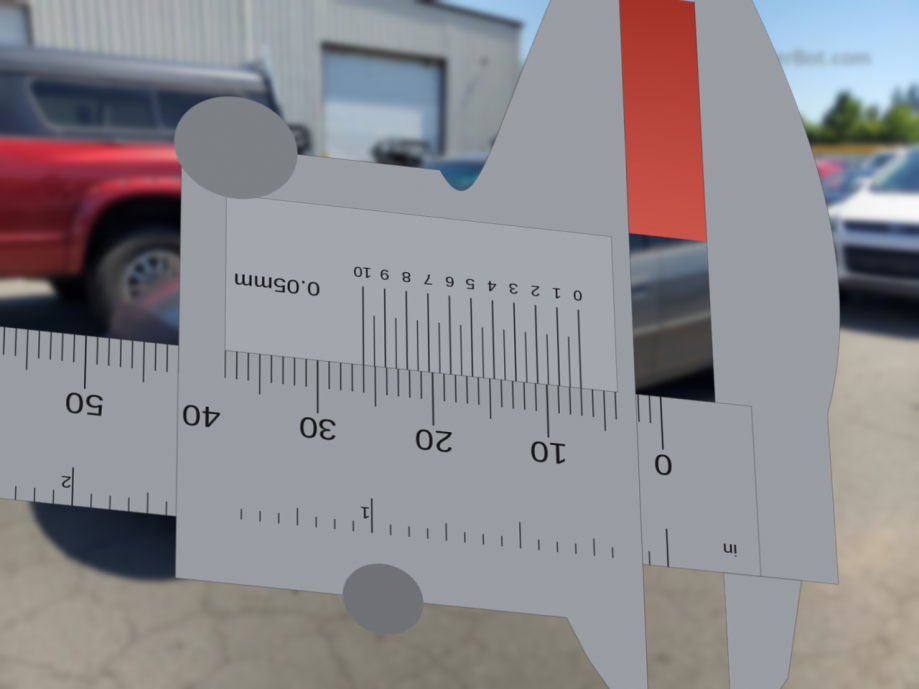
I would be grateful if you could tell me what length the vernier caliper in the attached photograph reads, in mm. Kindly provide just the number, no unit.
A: 7.0
